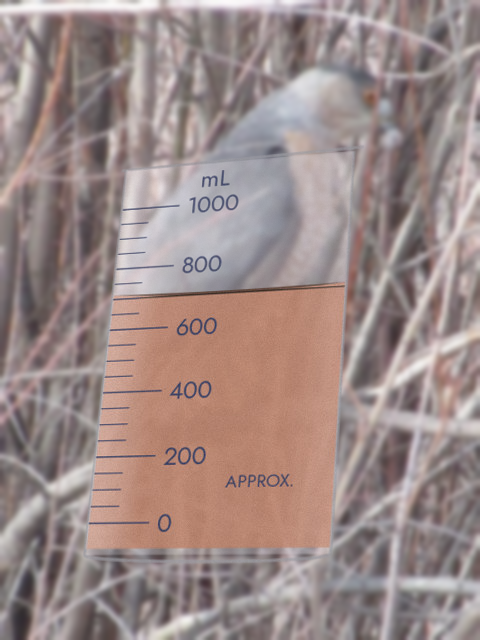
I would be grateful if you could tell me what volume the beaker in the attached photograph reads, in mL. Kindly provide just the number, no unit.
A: 700
